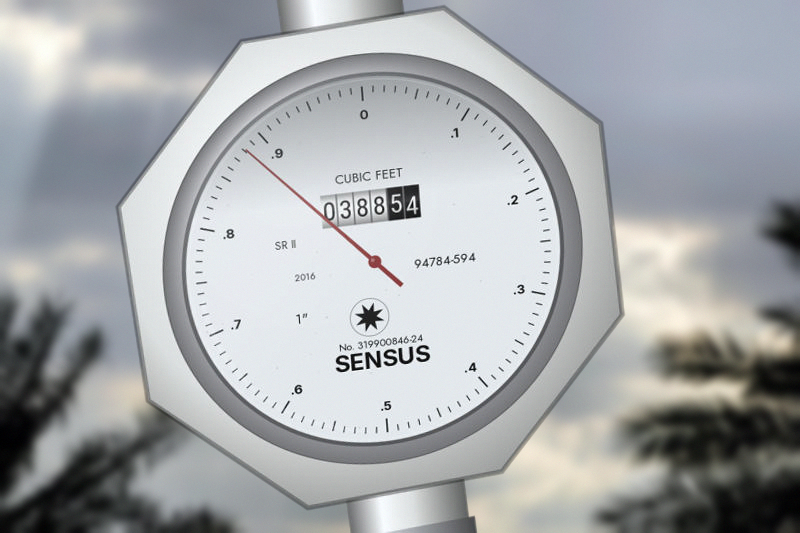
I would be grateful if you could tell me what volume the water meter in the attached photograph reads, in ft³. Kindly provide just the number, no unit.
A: 38853.88
